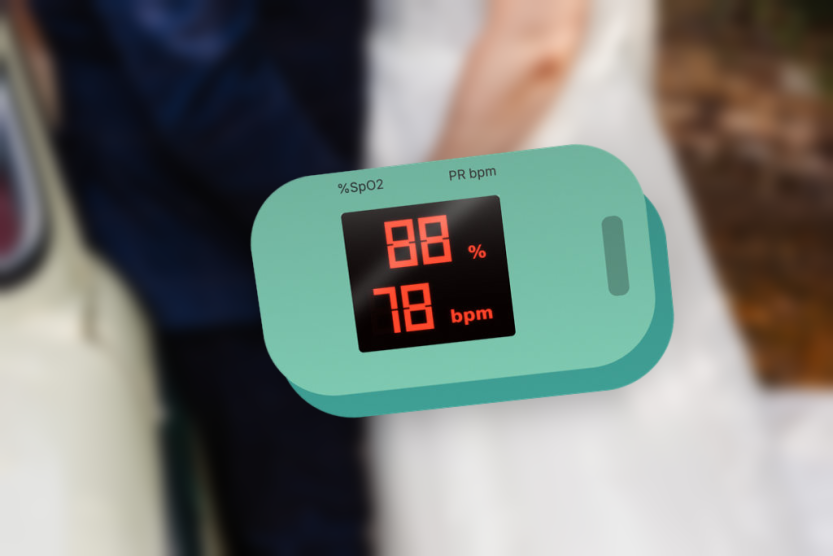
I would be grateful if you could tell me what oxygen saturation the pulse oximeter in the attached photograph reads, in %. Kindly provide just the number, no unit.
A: 88
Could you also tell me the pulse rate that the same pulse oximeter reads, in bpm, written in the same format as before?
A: 78
